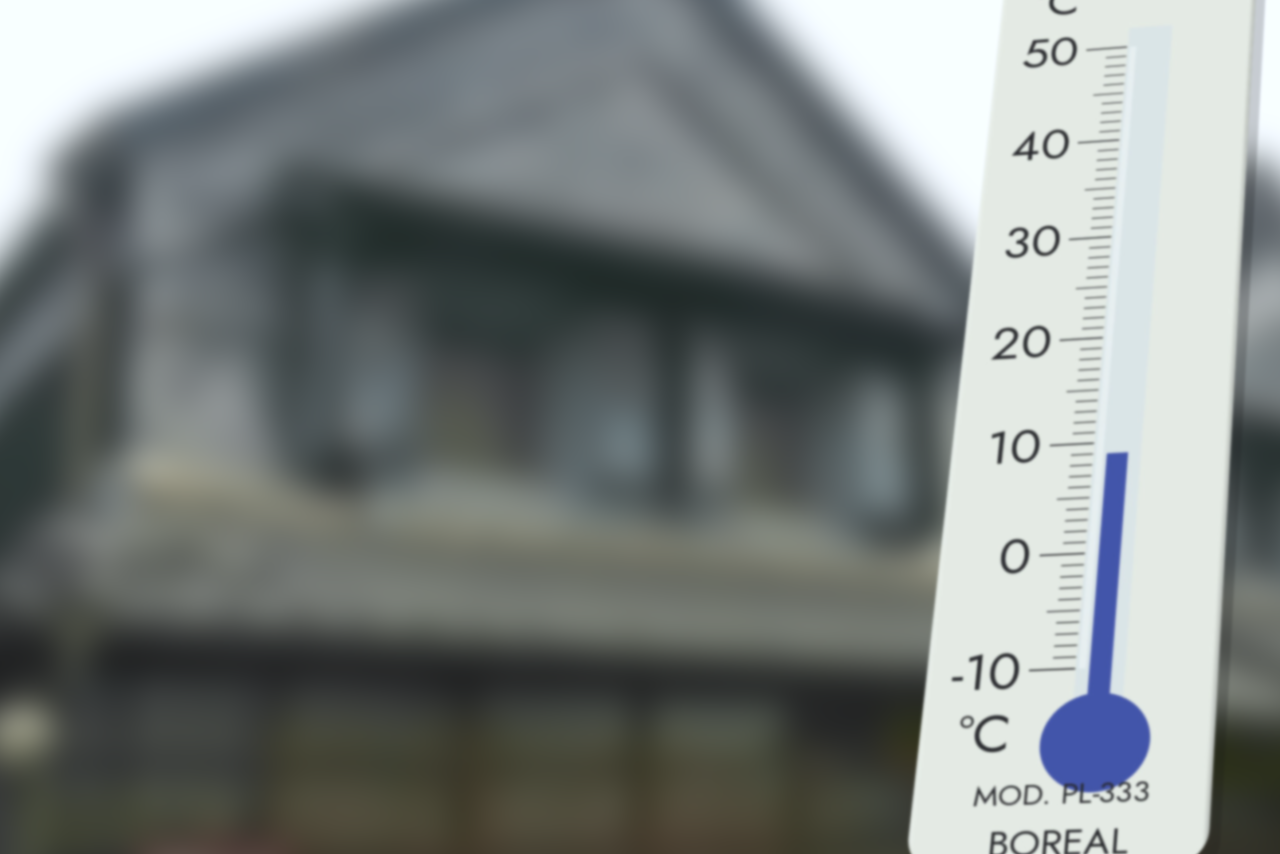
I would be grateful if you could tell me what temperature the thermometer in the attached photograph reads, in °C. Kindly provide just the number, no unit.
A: 9
